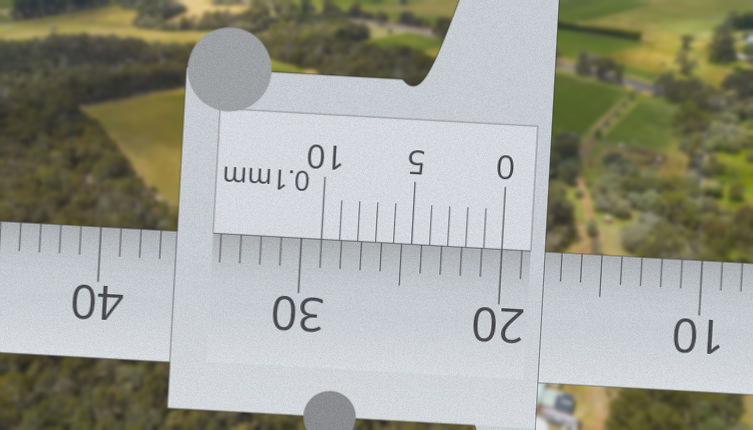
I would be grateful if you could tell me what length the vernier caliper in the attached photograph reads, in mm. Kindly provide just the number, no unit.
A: 20.0
